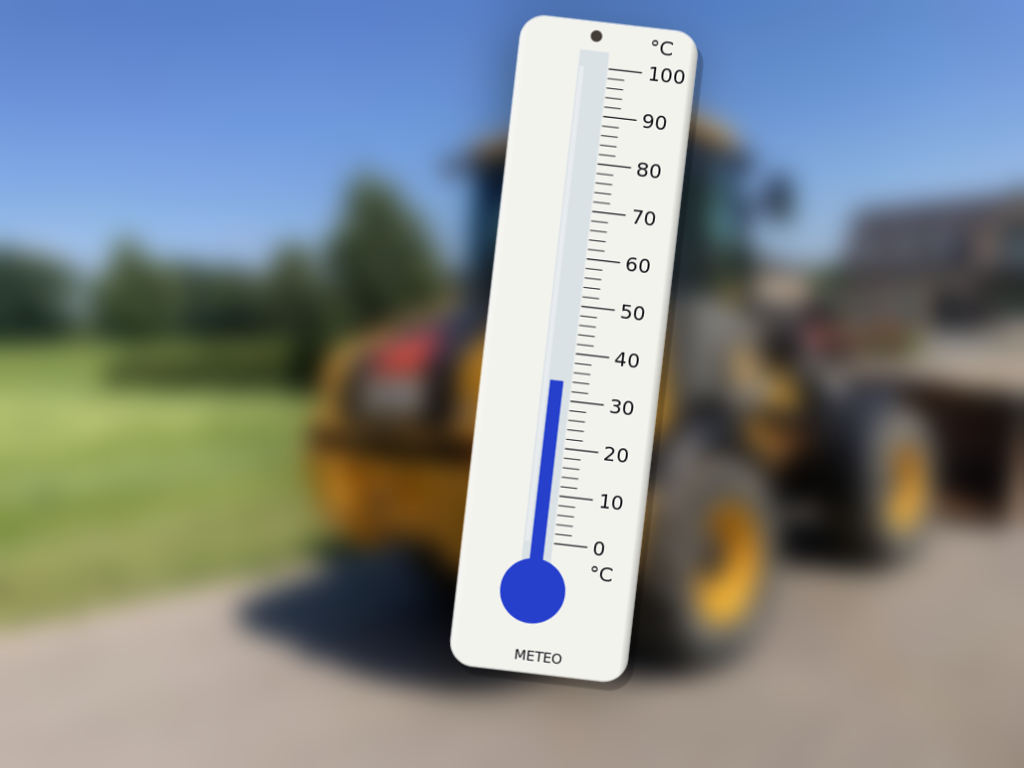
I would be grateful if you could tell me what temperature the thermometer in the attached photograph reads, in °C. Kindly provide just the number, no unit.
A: 34
